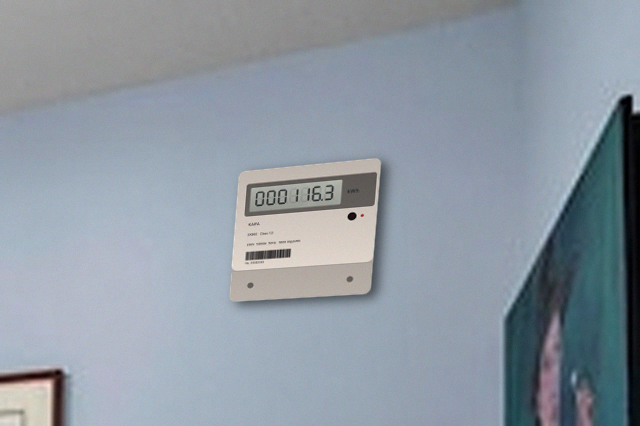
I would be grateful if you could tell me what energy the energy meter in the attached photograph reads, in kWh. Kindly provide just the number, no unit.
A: 116.3
